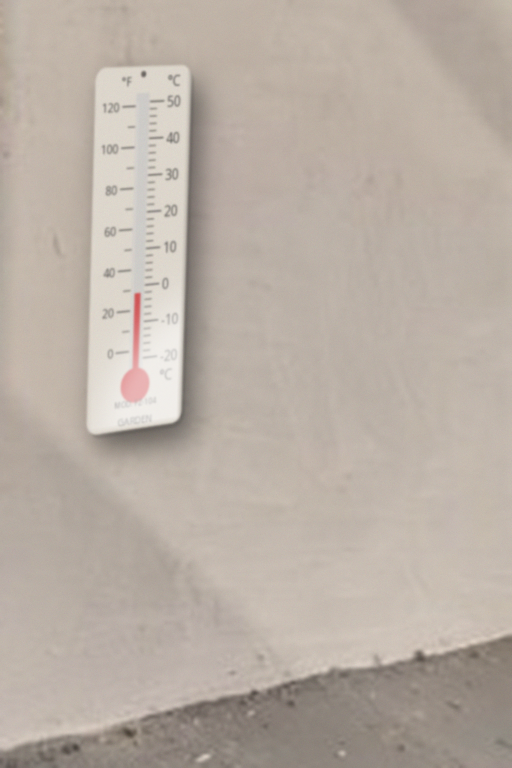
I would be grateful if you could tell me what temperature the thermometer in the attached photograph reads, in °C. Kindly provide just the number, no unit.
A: -2
